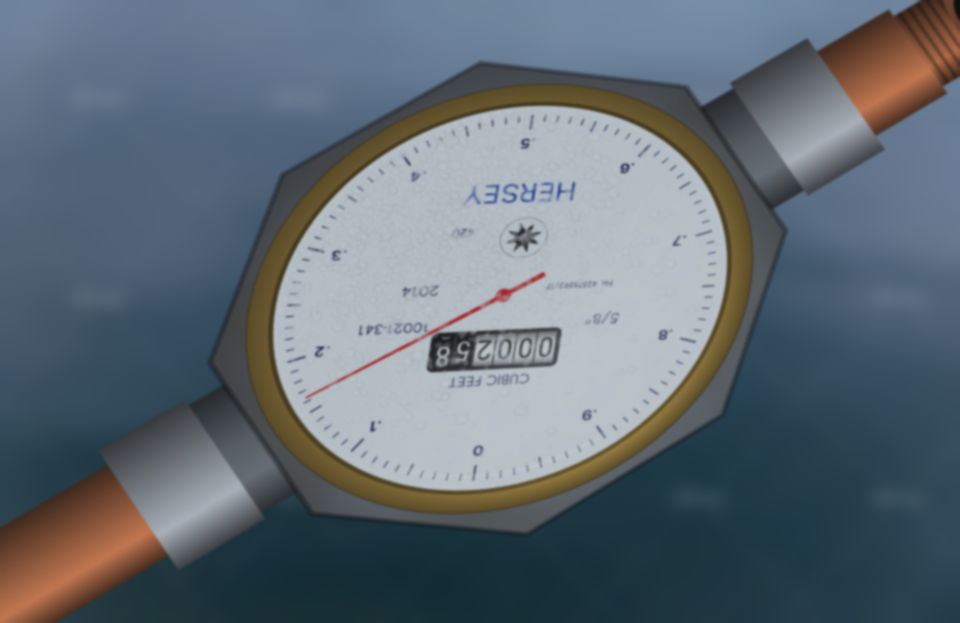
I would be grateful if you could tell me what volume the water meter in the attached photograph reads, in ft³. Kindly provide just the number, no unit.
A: 258.16
